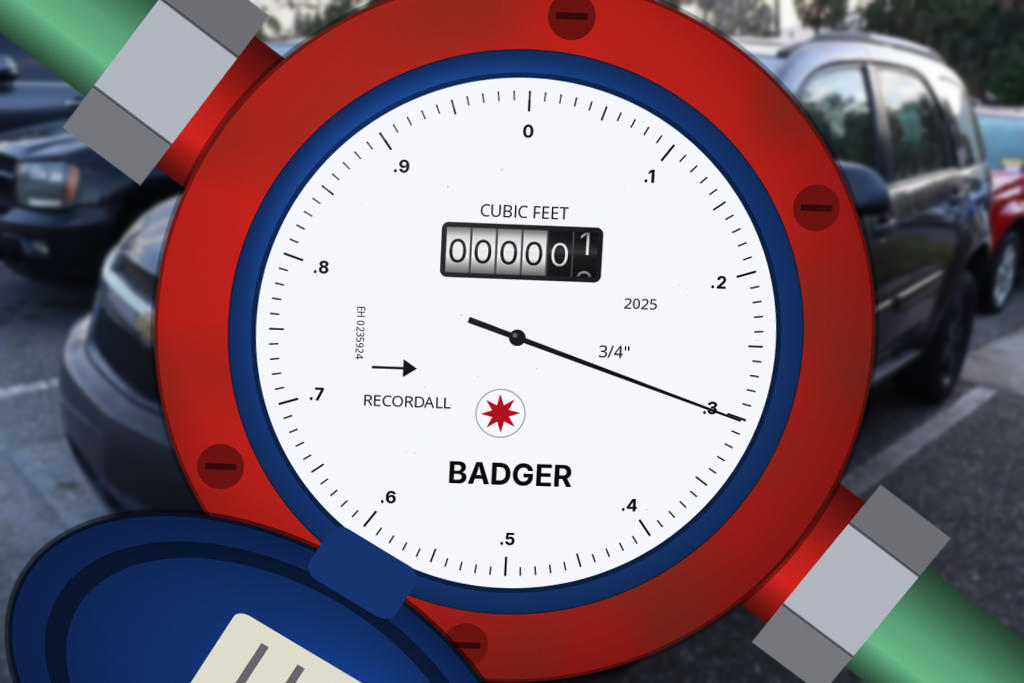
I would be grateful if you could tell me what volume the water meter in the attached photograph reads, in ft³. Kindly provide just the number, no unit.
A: 1.30
